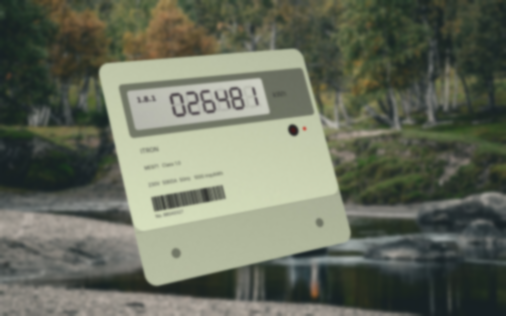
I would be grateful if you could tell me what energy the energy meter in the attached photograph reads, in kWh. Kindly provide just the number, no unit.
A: 26481
